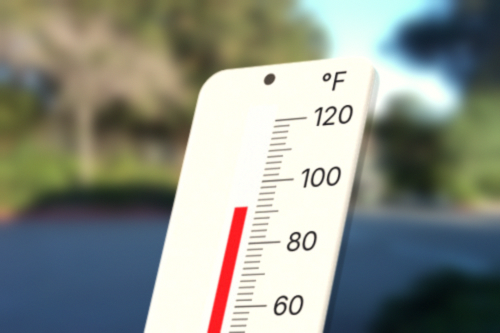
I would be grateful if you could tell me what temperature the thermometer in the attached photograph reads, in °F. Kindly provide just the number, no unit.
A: 92
